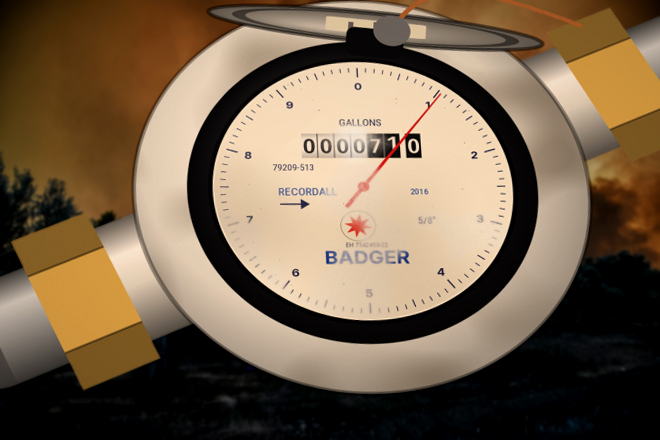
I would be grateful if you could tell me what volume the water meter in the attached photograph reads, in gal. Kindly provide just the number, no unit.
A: 711.0
